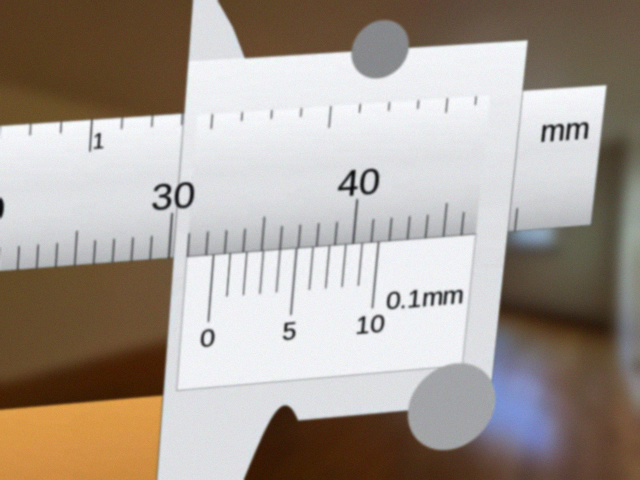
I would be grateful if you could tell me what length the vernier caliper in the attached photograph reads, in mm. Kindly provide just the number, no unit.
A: 32.4
